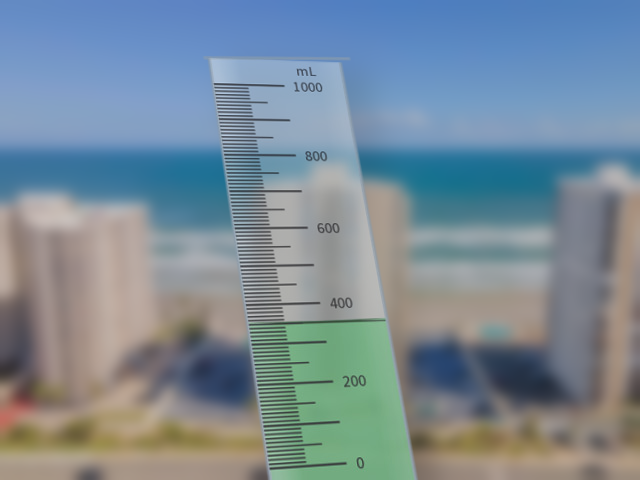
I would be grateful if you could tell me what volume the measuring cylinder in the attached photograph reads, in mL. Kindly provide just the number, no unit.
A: 350
